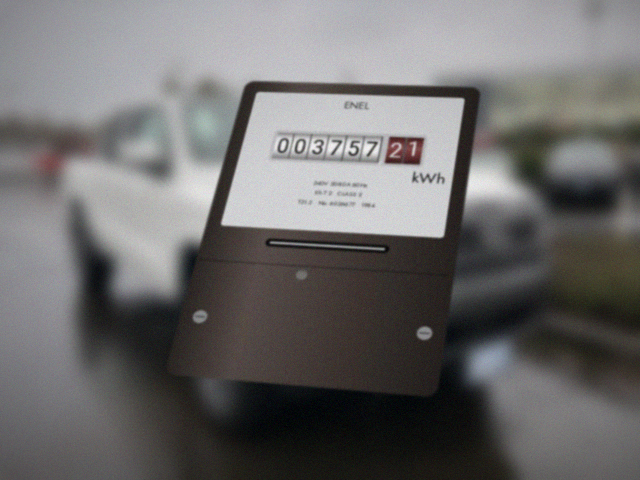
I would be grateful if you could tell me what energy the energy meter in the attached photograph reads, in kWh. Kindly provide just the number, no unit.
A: 3757.21
